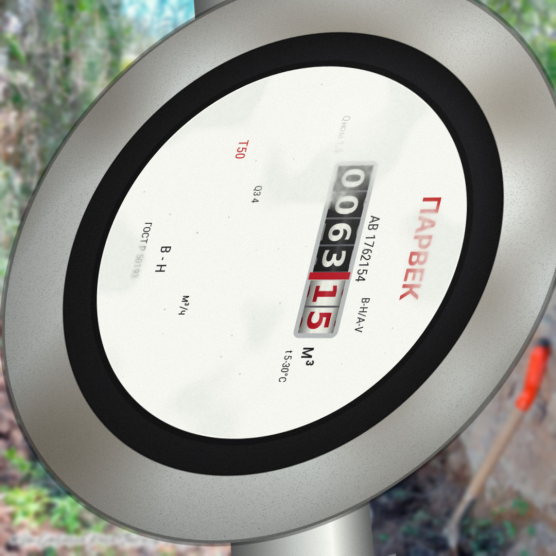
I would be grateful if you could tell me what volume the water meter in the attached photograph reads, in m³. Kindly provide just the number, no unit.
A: 63.15
